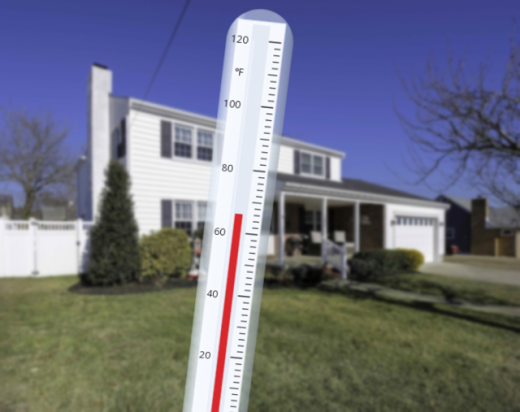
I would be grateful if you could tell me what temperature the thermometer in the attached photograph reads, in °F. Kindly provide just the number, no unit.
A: 66
